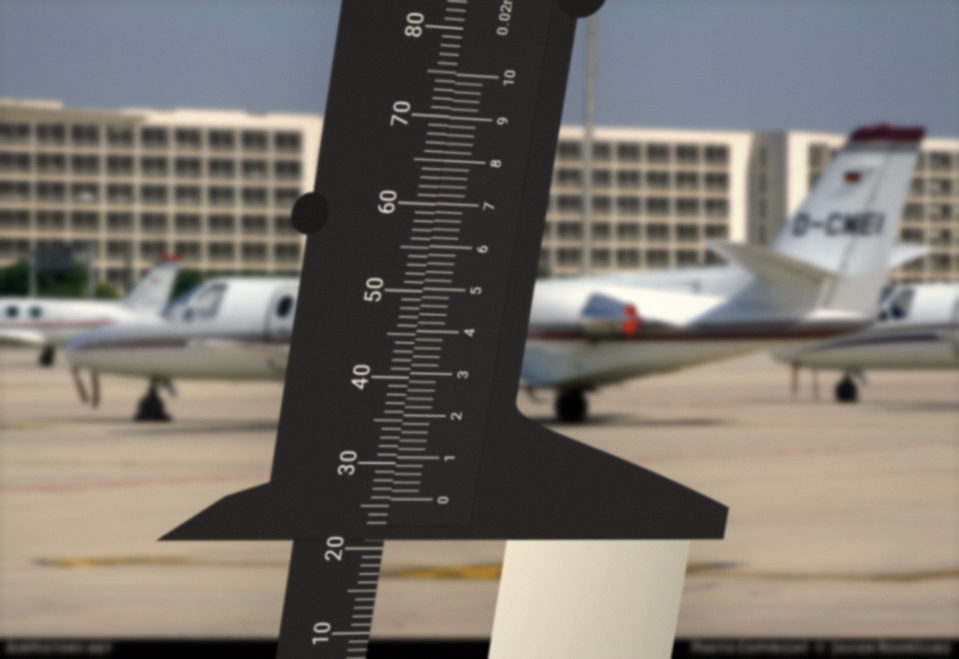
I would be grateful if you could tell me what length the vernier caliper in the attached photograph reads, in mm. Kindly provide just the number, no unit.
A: 25.8
